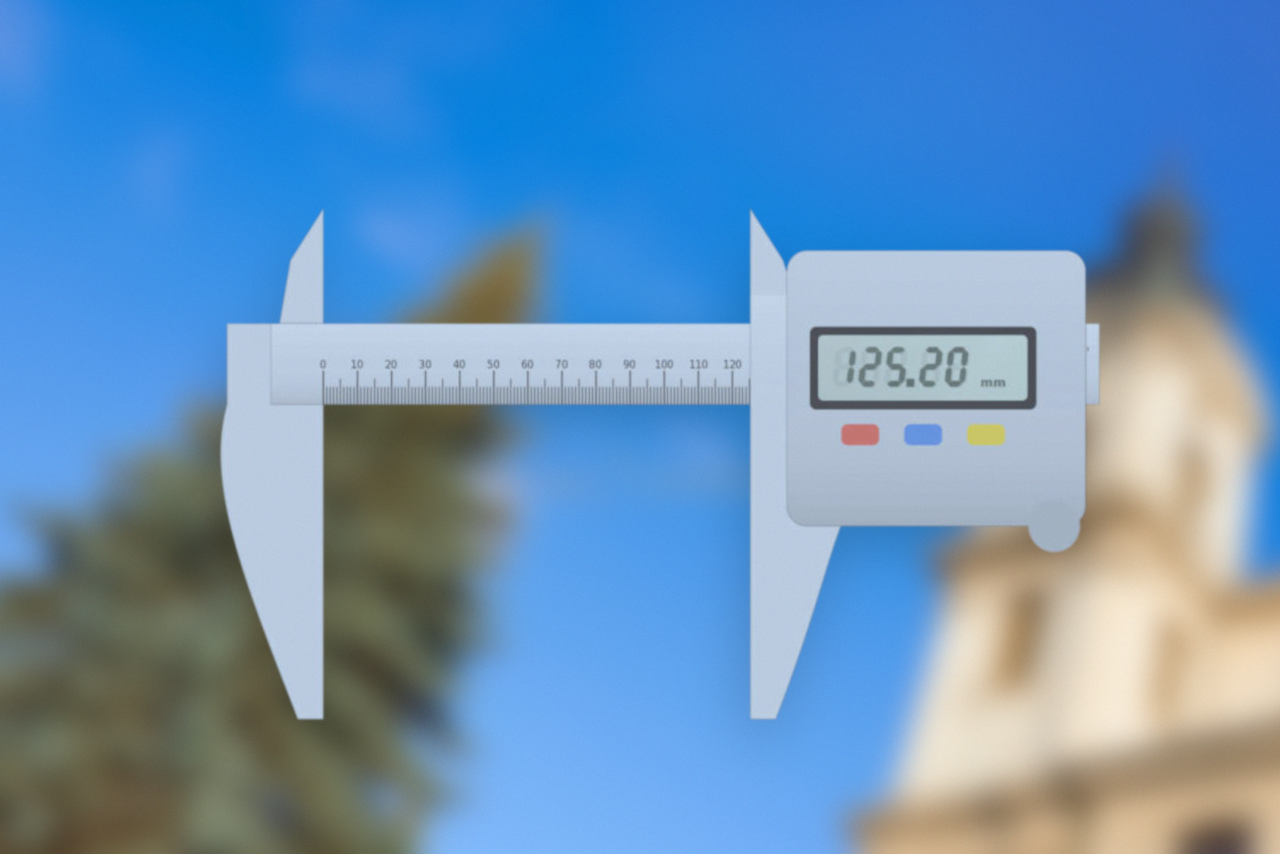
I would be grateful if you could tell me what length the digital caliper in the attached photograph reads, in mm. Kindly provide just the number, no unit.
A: 125.20
